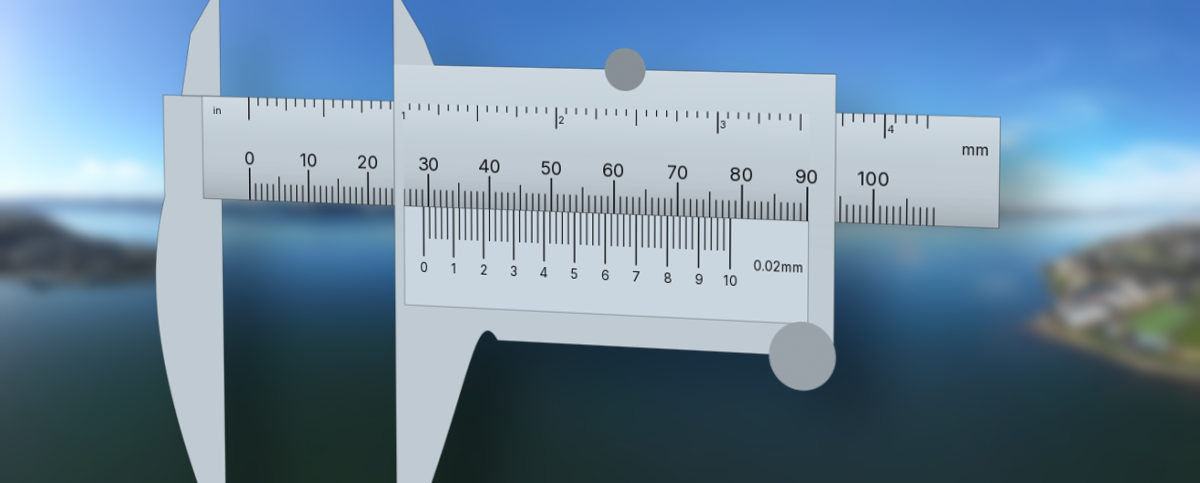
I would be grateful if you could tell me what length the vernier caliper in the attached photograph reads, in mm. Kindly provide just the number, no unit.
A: 29.2
